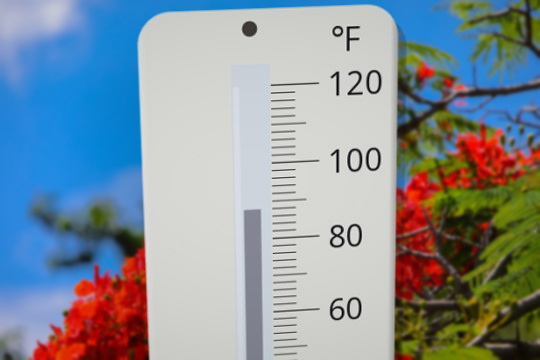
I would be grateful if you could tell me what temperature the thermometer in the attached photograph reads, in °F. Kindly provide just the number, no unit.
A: 88
